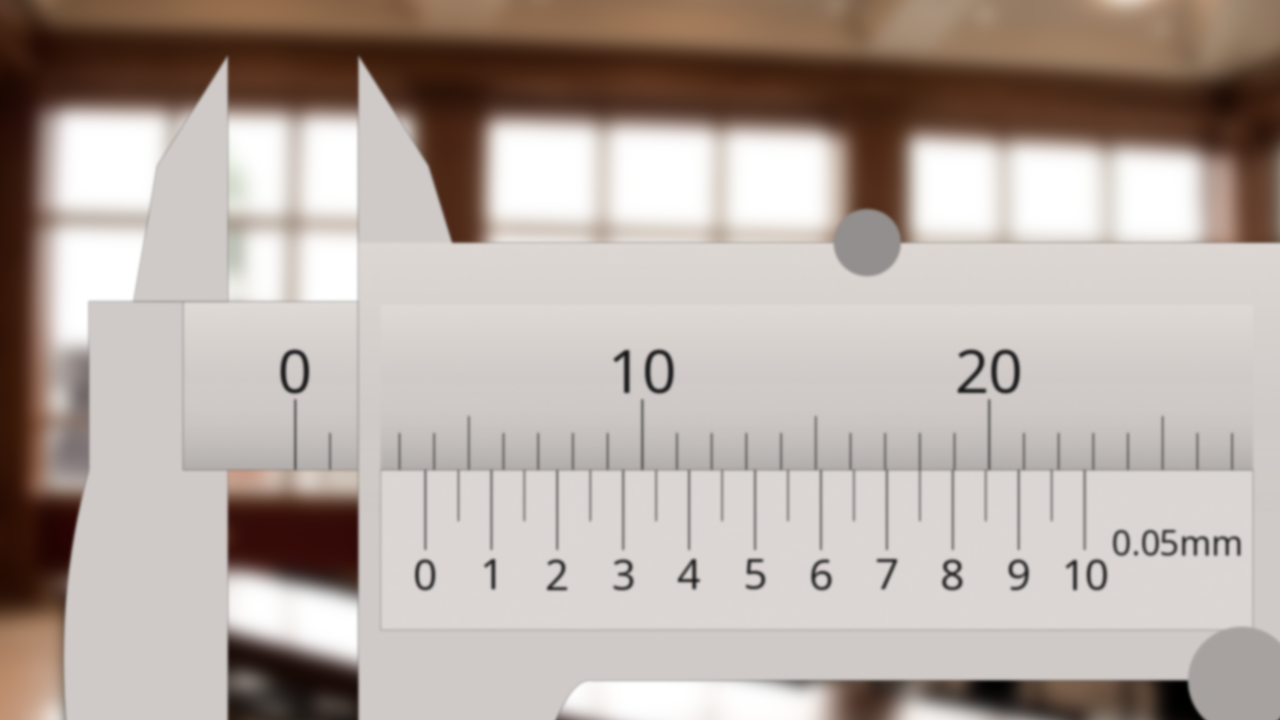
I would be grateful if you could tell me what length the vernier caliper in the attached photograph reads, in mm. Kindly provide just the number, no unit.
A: 3.75
